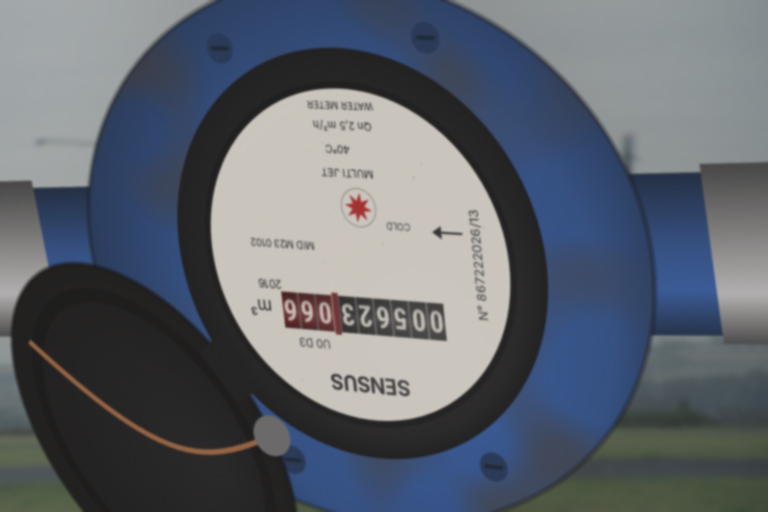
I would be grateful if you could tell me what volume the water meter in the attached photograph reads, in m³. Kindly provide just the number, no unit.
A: 5623.066
